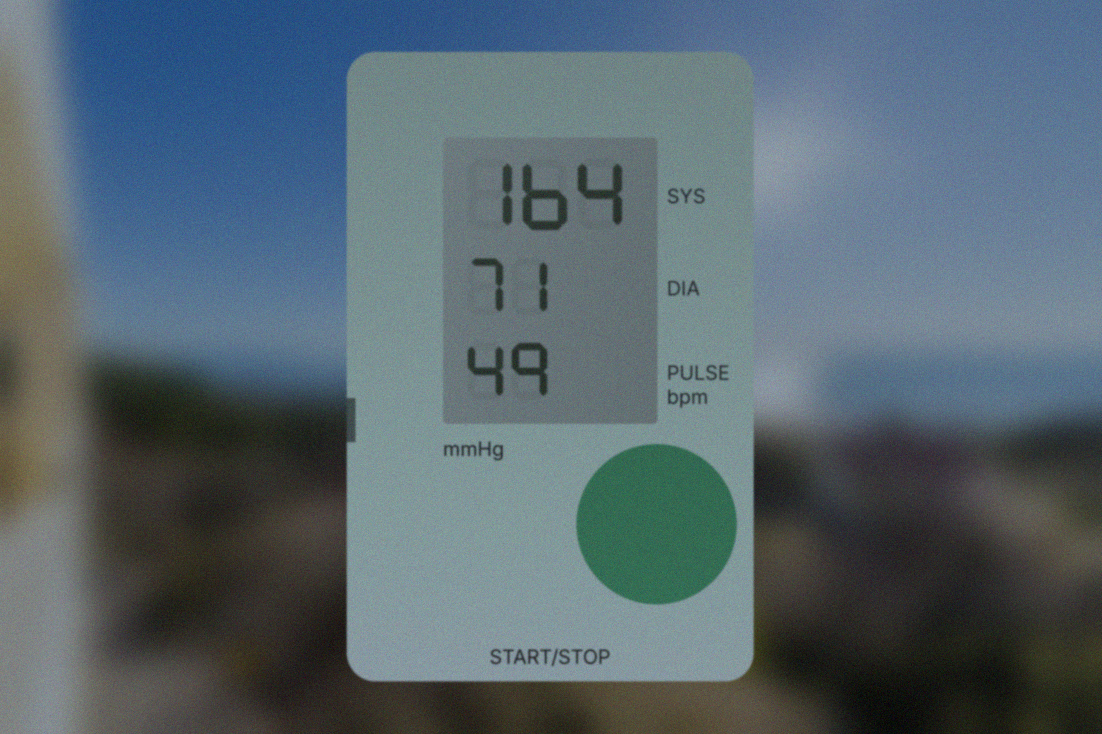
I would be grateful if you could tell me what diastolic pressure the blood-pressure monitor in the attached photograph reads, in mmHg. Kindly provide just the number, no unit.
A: 71
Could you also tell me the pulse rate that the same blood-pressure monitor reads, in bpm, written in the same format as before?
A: 49
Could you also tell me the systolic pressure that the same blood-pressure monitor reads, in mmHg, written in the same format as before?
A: 164
